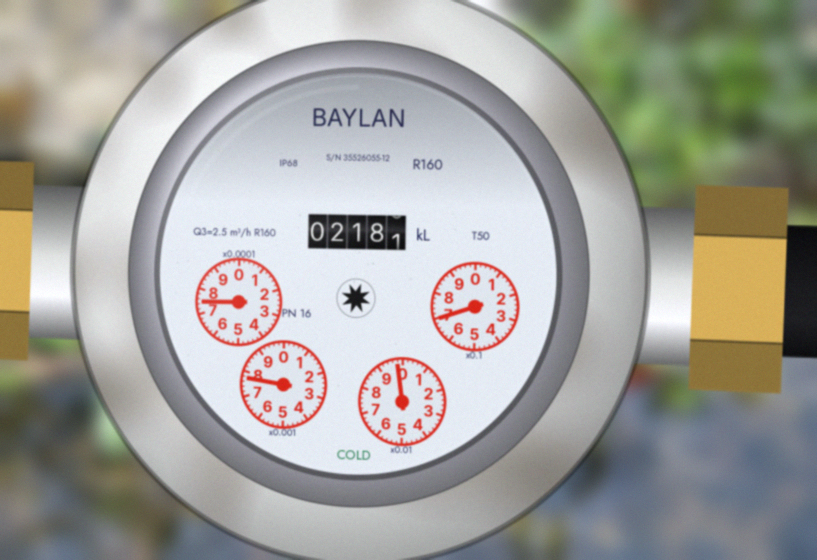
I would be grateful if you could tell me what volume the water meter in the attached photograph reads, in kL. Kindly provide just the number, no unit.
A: 2180.6977
